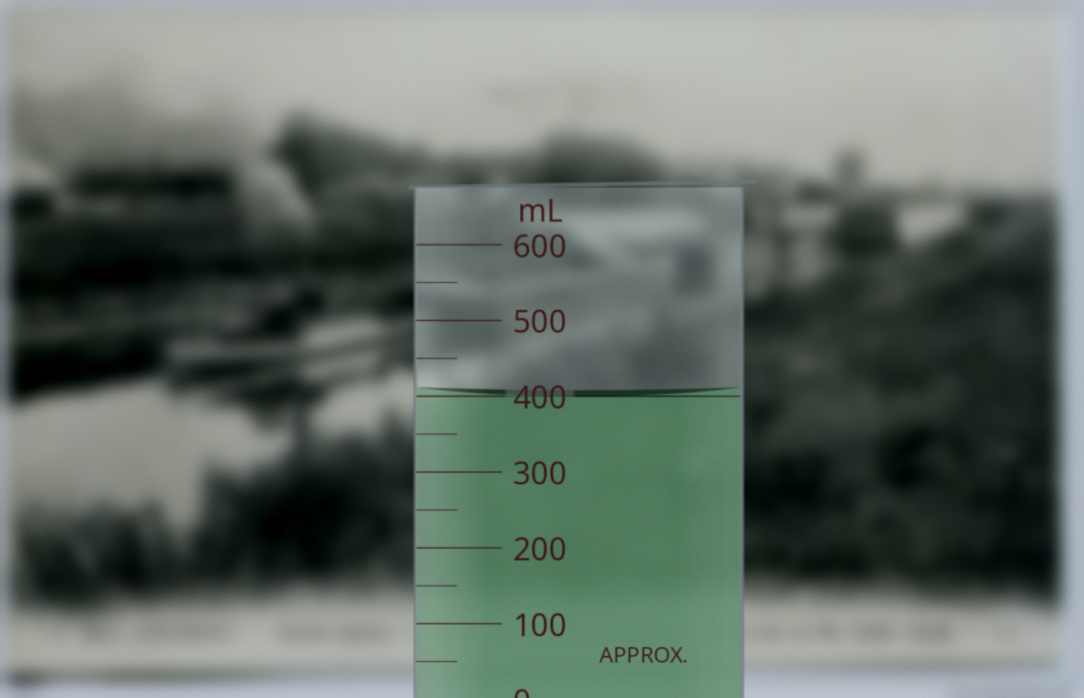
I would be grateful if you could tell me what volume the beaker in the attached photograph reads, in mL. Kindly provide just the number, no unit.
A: 400
